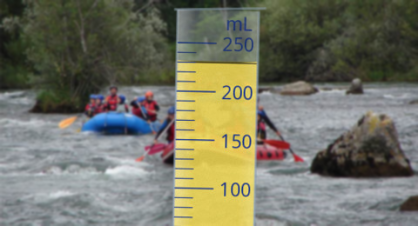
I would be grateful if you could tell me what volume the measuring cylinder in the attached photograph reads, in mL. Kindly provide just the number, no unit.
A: 230
